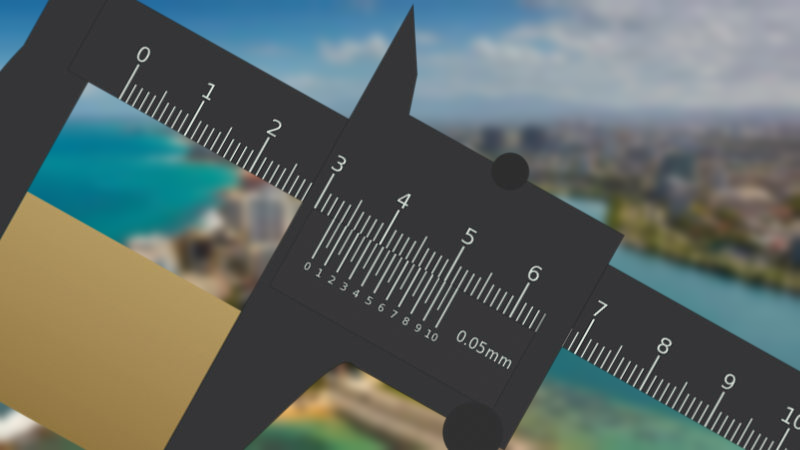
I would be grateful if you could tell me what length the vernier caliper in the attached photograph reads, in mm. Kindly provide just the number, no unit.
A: 33.0
